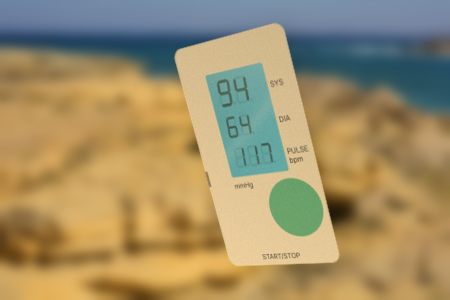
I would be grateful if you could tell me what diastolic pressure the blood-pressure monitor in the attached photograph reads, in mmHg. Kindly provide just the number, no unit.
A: 64
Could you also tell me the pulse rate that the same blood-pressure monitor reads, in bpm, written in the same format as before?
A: 117
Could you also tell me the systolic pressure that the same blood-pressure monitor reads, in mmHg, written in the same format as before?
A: 94
